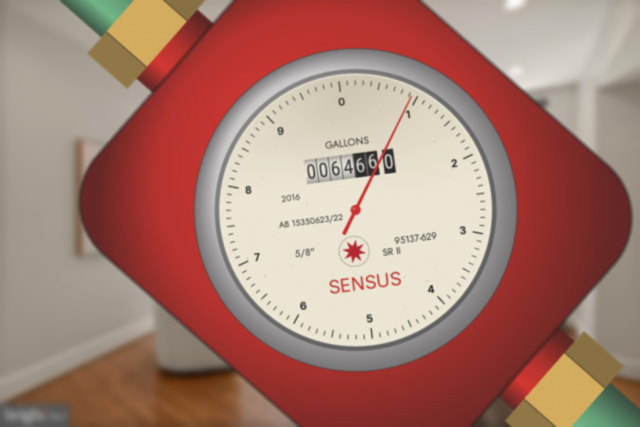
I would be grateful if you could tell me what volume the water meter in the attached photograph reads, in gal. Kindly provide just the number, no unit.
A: 64660.9
